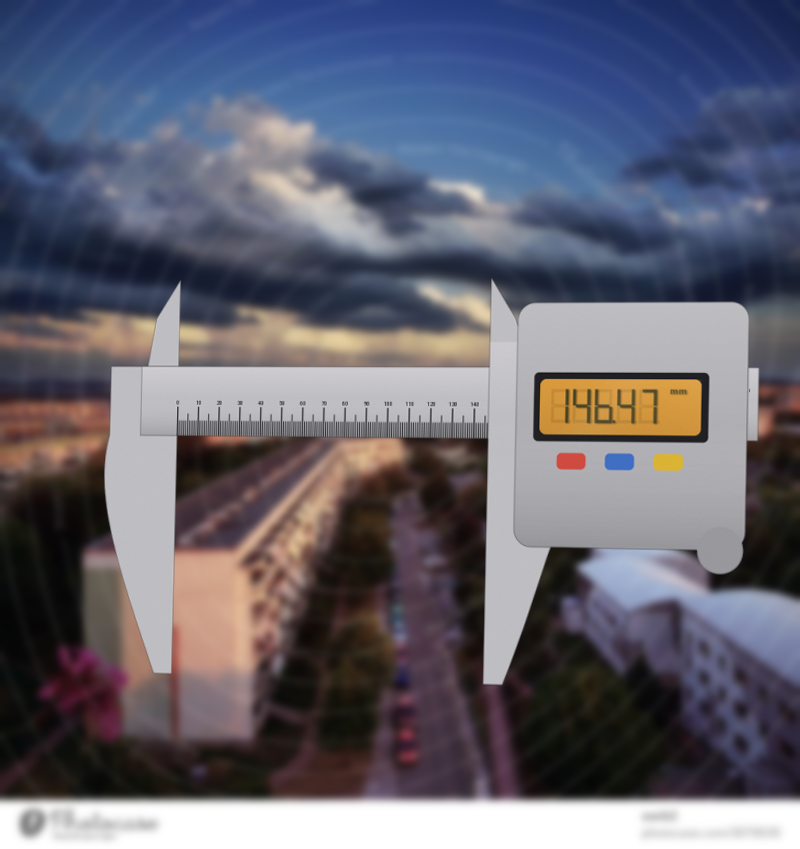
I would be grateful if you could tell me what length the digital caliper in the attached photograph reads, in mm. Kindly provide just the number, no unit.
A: 146.47
